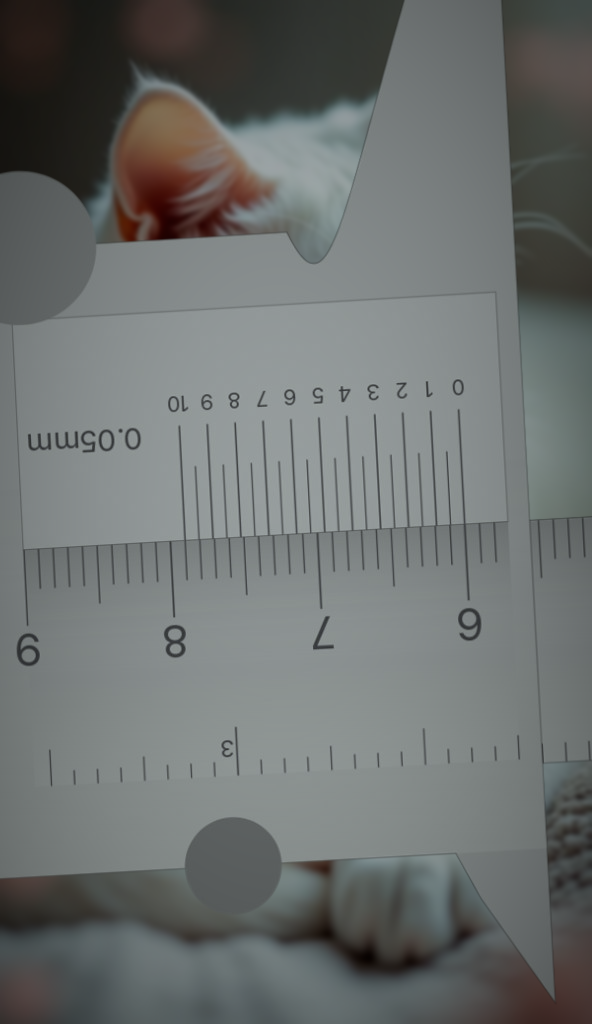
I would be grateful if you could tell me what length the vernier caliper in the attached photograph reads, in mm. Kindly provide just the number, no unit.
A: 60.0
